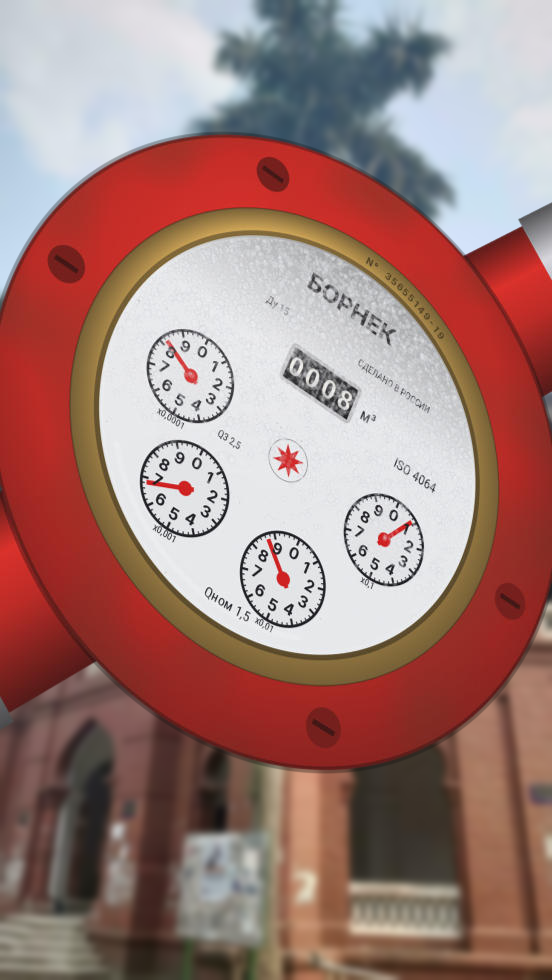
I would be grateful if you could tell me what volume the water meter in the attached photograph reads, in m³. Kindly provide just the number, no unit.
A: 8.0868
